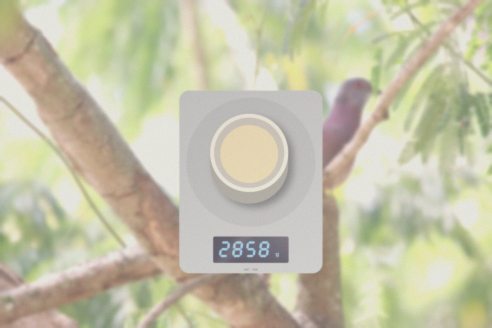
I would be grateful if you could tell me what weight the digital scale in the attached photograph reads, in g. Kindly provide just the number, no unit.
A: 2858
